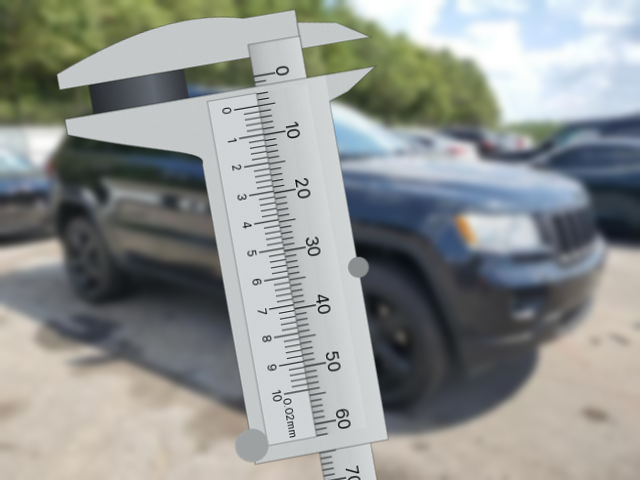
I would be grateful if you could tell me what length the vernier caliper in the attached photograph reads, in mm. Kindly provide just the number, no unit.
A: 5.0
